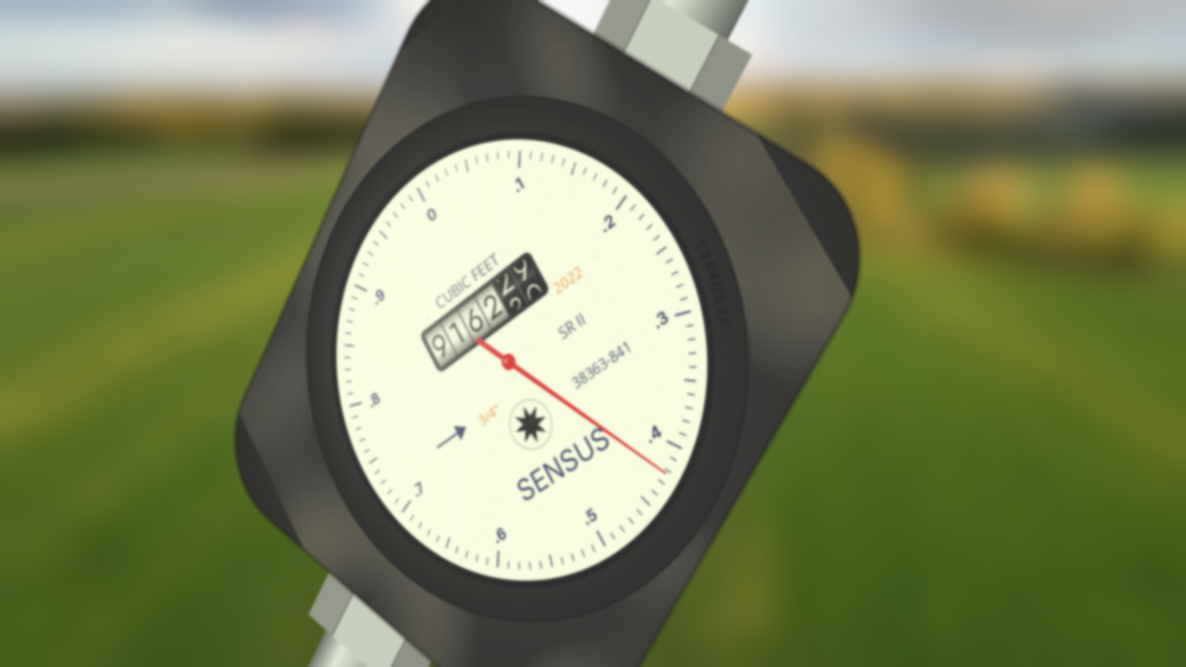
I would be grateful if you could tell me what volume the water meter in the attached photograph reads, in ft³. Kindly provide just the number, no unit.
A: 916229.42
